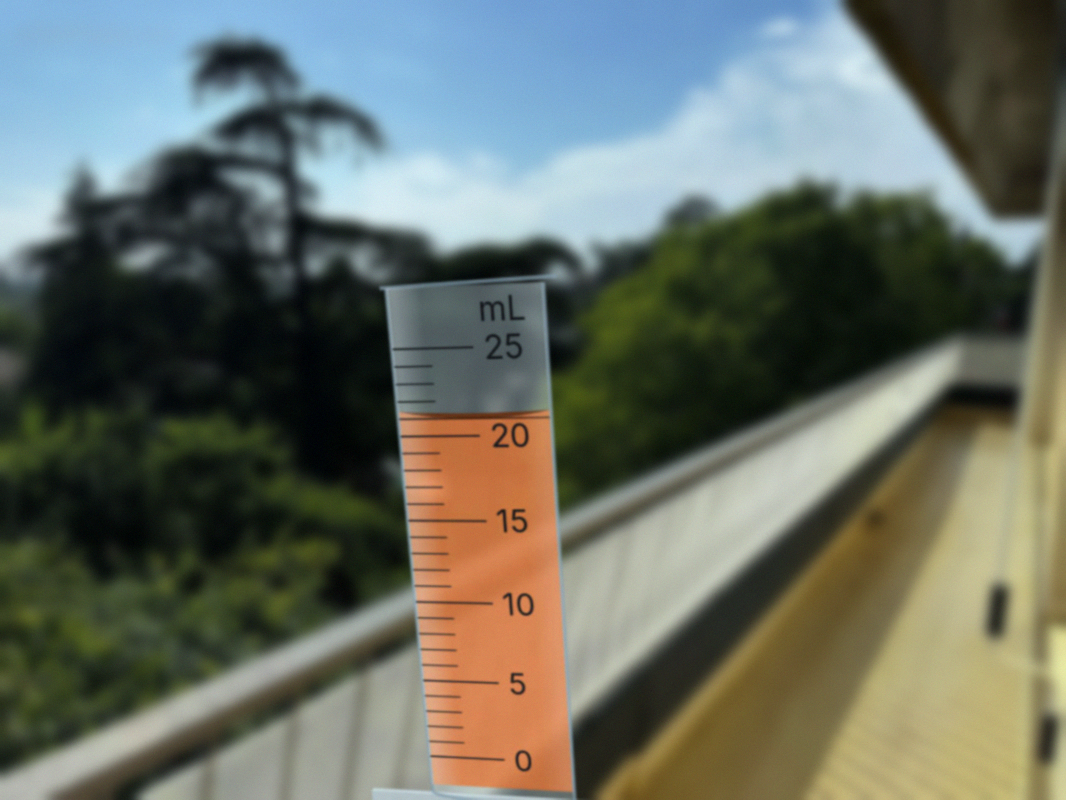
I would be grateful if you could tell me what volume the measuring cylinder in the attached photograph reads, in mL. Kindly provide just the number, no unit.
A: 21
